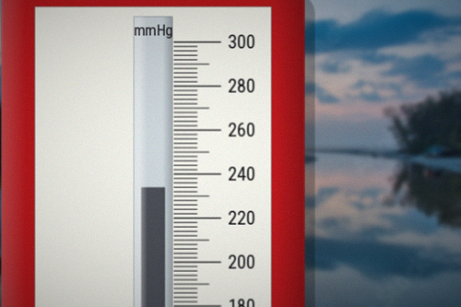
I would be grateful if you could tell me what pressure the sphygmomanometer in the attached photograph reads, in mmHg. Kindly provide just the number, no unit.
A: 234
